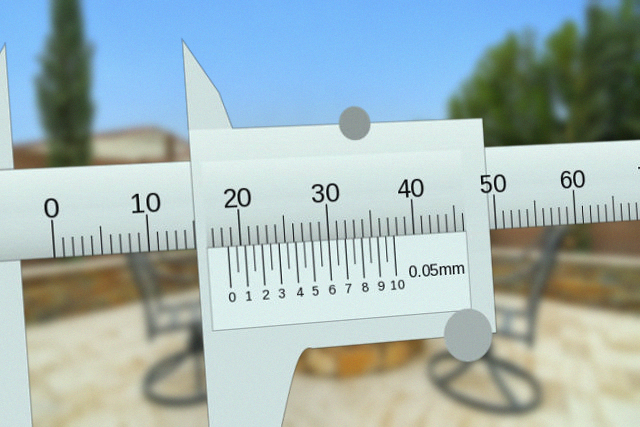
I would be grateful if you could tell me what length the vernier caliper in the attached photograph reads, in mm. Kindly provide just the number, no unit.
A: 18.6
